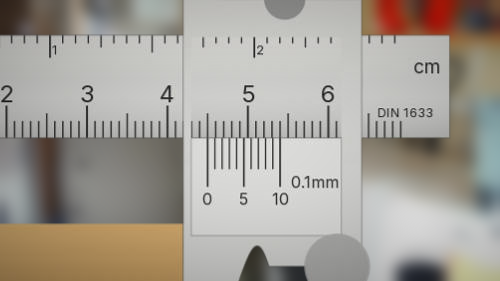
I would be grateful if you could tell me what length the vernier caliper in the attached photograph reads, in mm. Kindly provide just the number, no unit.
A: 45.0
